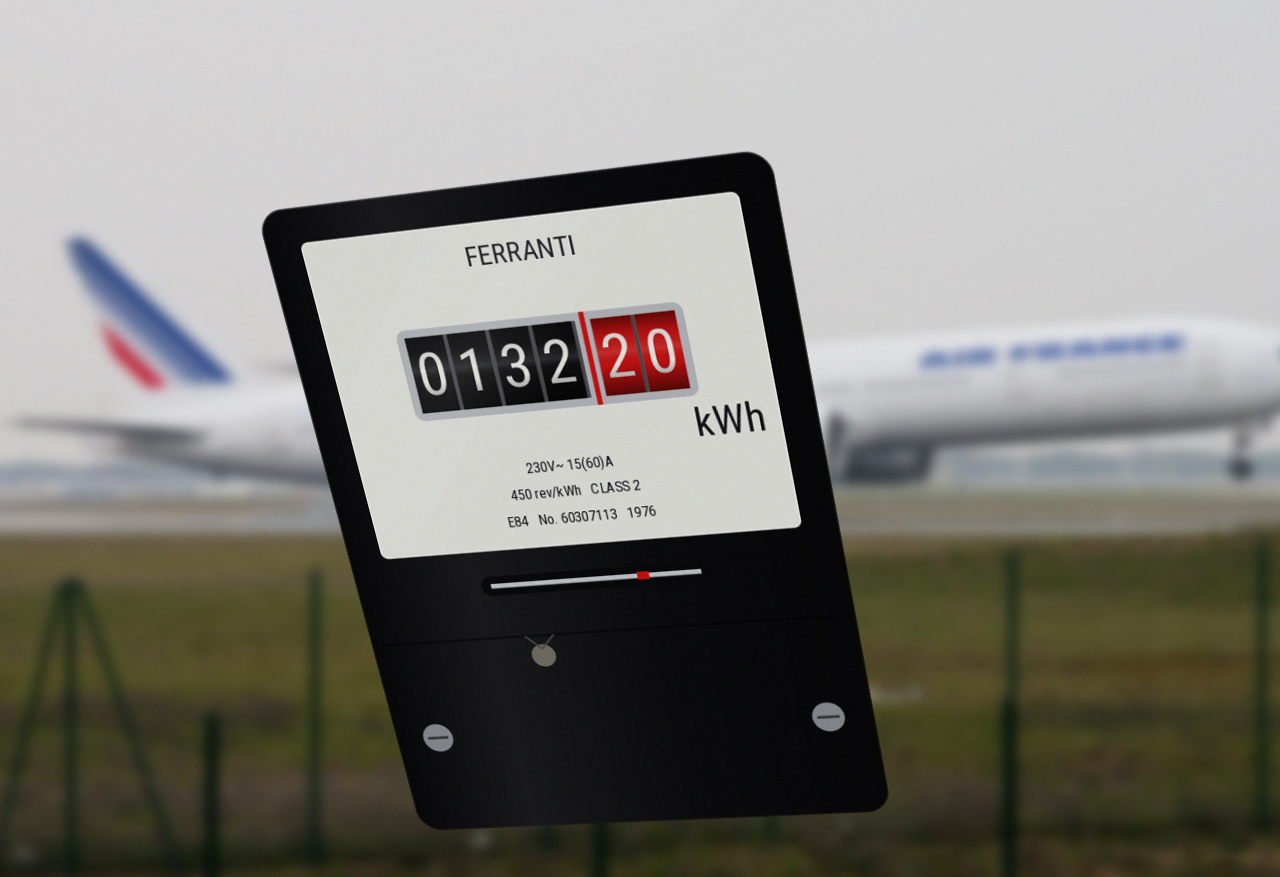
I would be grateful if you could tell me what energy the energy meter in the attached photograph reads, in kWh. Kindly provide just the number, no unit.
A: 132.20
